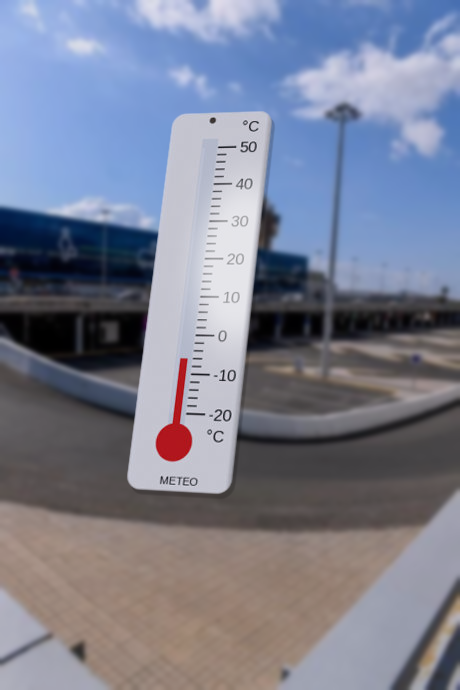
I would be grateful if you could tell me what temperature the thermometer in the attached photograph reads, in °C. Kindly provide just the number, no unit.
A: -6
